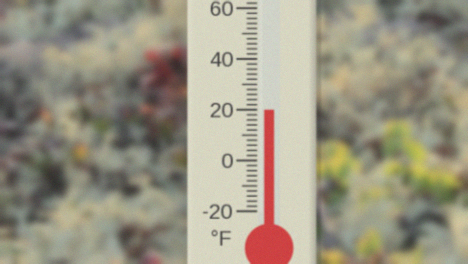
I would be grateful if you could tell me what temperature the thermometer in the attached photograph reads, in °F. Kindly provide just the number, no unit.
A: 20
